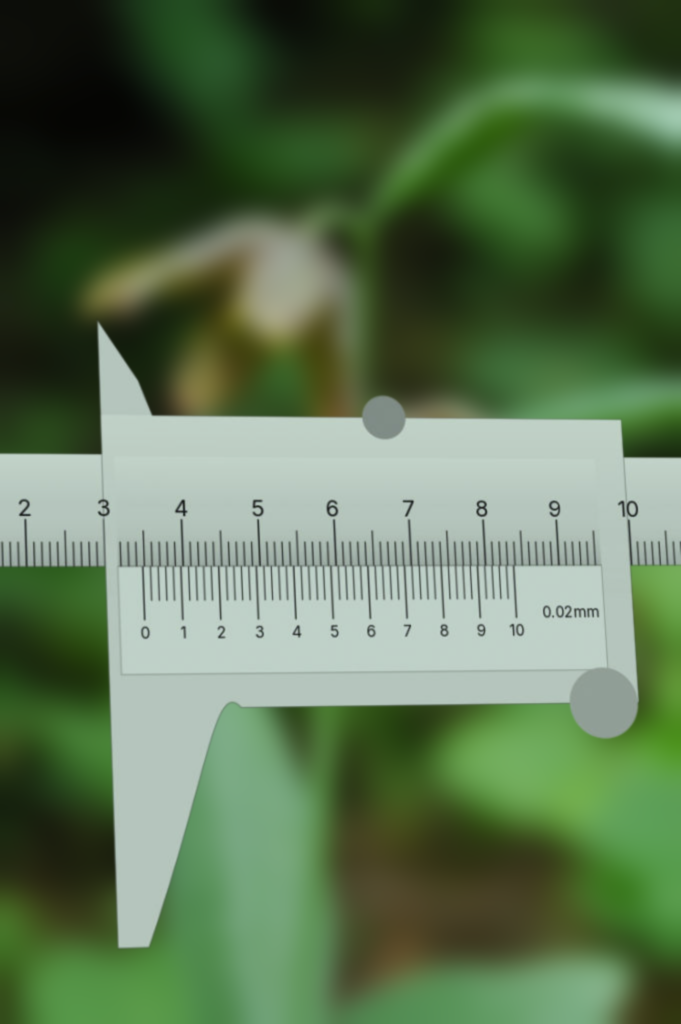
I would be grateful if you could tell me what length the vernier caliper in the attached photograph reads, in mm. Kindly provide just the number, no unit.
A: 34.8
